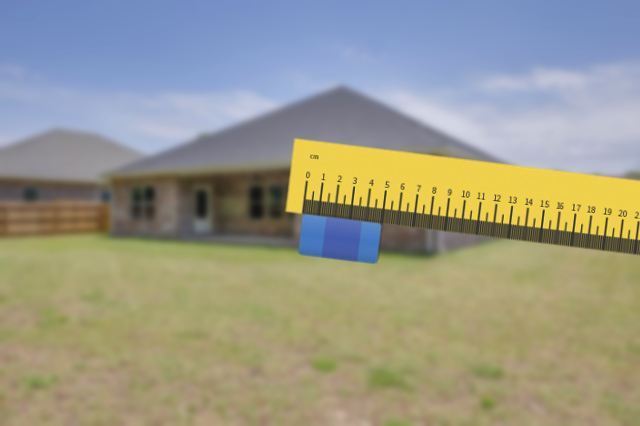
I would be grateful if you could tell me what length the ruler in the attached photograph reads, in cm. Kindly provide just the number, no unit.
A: 5
